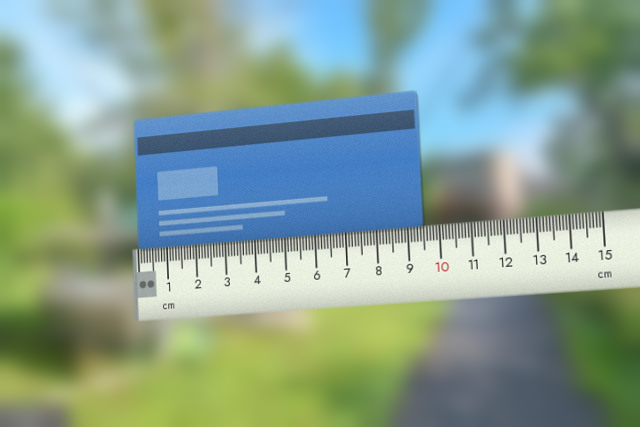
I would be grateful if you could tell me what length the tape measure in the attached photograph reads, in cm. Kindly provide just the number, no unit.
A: 9.5
